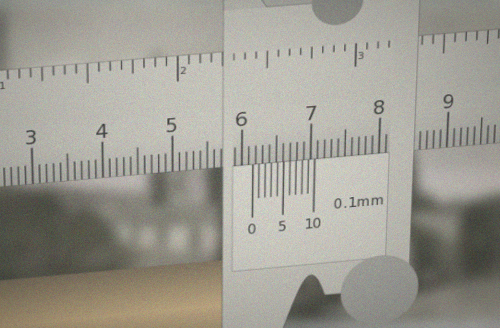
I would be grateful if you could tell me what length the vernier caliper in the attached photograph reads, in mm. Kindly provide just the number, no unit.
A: 61.6
